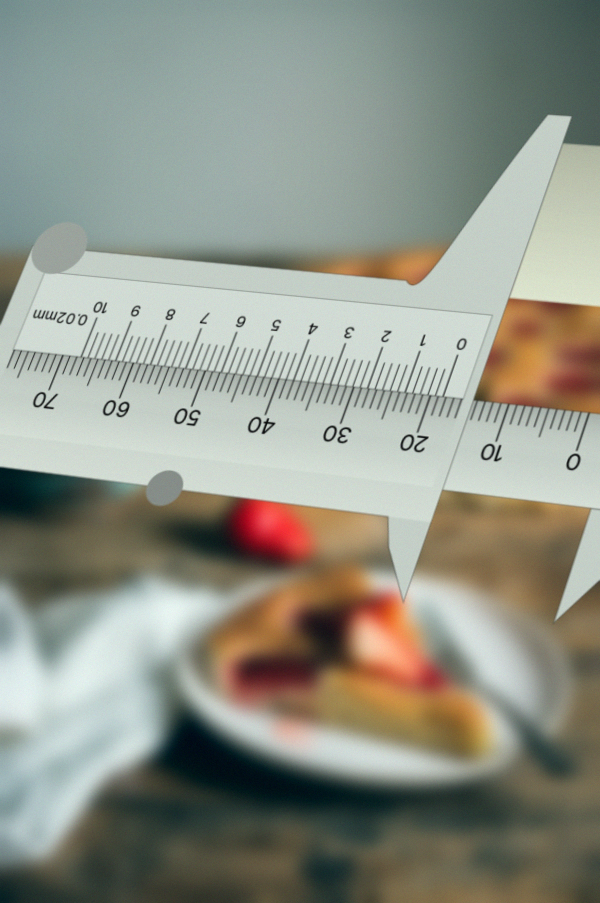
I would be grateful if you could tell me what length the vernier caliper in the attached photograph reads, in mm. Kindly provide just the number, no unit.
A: 18.4
